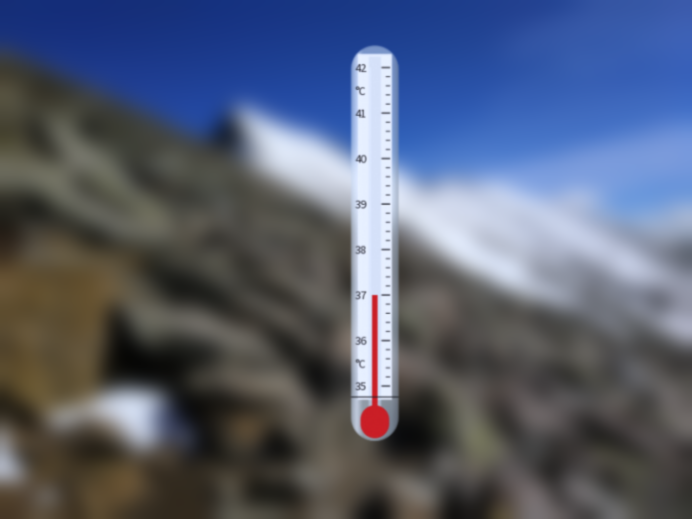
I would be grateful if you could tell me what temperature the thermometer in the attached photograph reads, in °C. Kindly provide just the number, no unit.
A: 37
